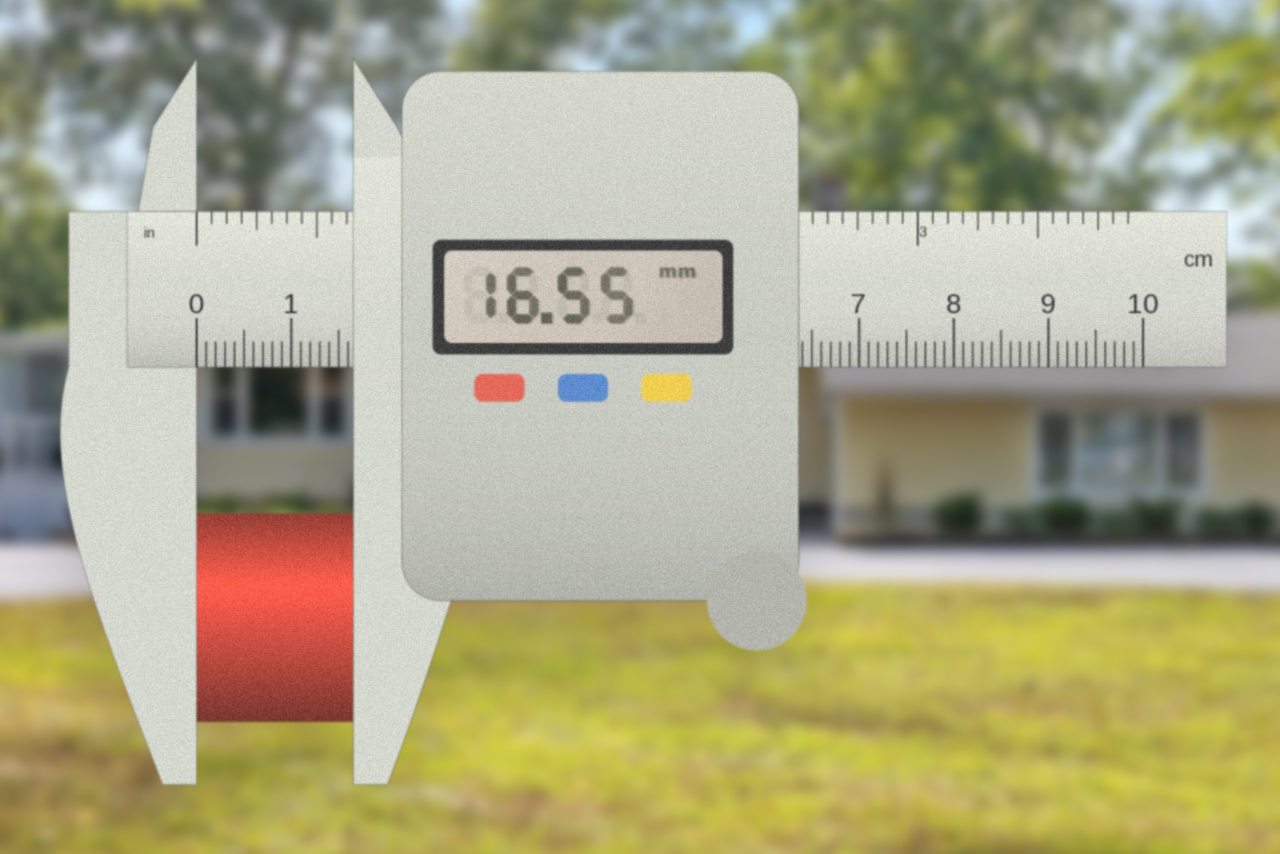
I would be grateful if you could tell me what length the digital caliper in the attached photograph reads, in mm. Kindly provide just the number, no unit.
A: 16.55
